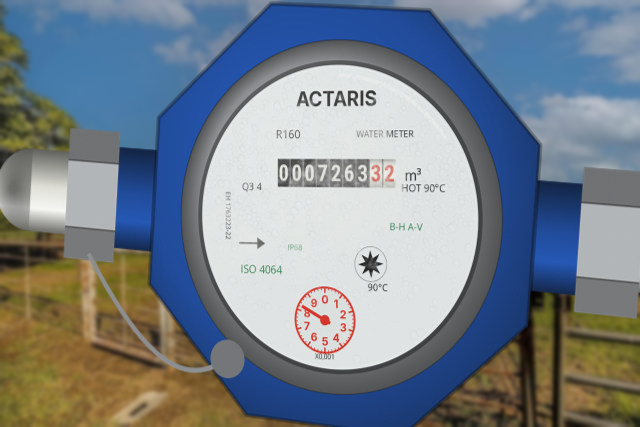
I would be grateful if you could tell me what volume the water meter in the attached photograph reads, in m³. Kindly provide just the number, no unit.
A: 7263.328
